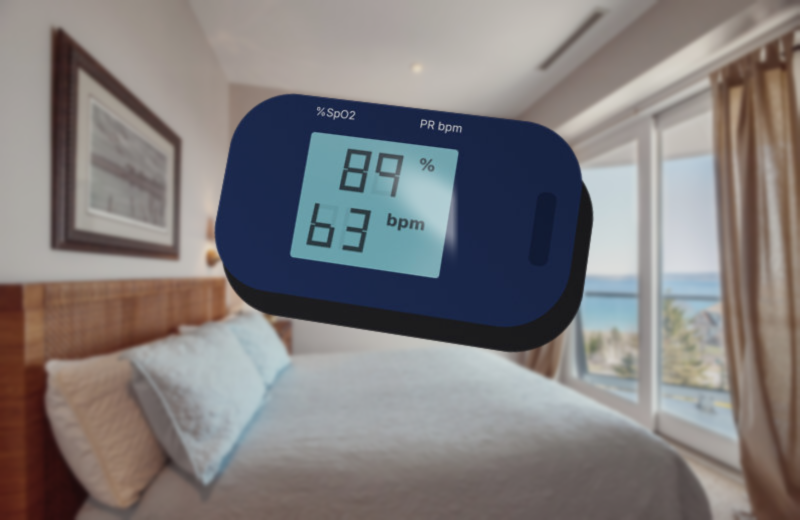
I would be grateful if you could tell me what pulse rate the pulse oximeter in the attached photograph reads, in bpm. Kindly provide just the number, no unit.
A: 63
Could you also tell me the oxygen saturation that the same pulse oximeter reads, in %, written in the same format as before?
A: 89
